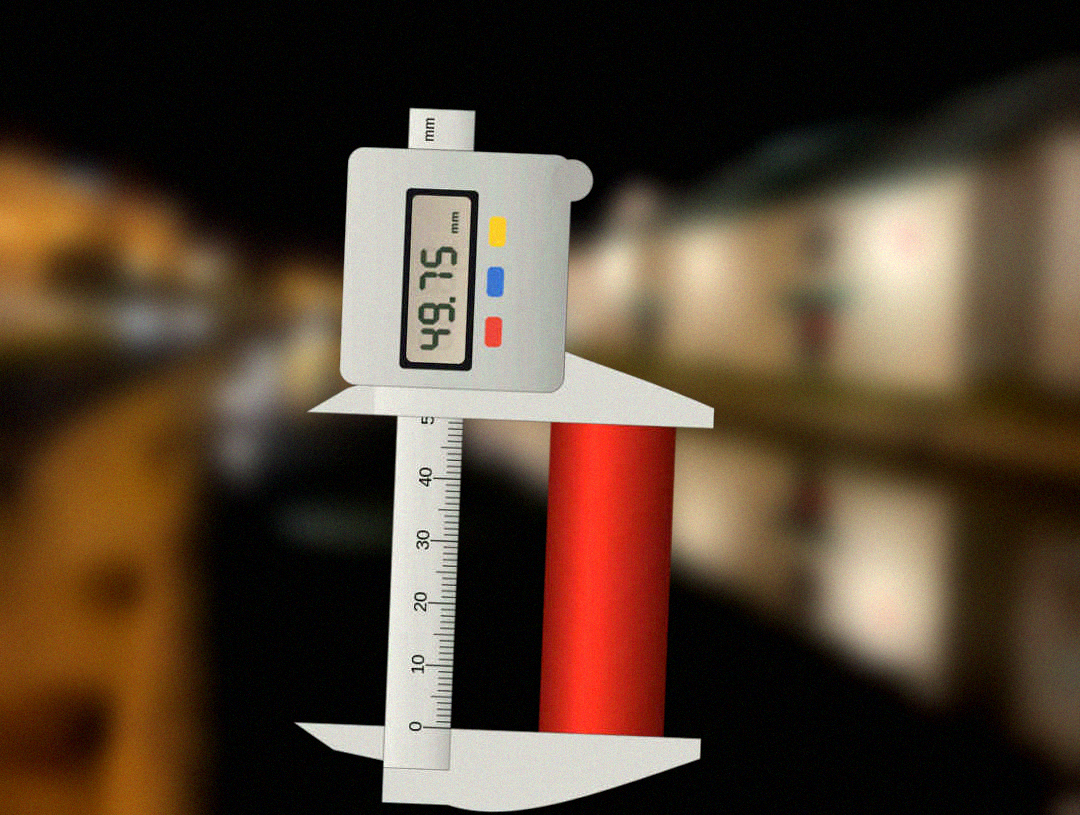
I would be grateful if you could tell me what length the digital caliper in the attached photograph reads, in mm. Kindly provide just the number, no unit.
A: 49.75
